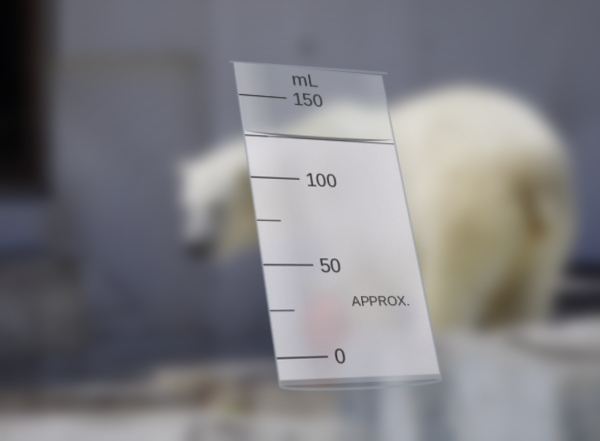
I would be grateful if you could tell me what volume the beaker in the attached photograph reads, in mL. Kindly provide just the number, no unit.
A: 125
